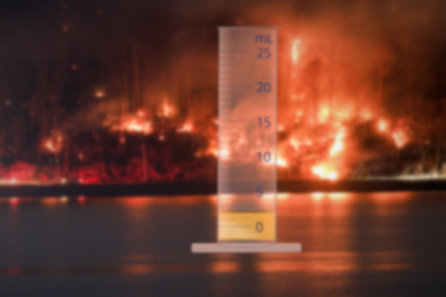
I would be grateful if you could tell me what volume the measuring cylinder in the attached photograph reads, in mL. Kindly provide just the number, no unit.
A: 2
